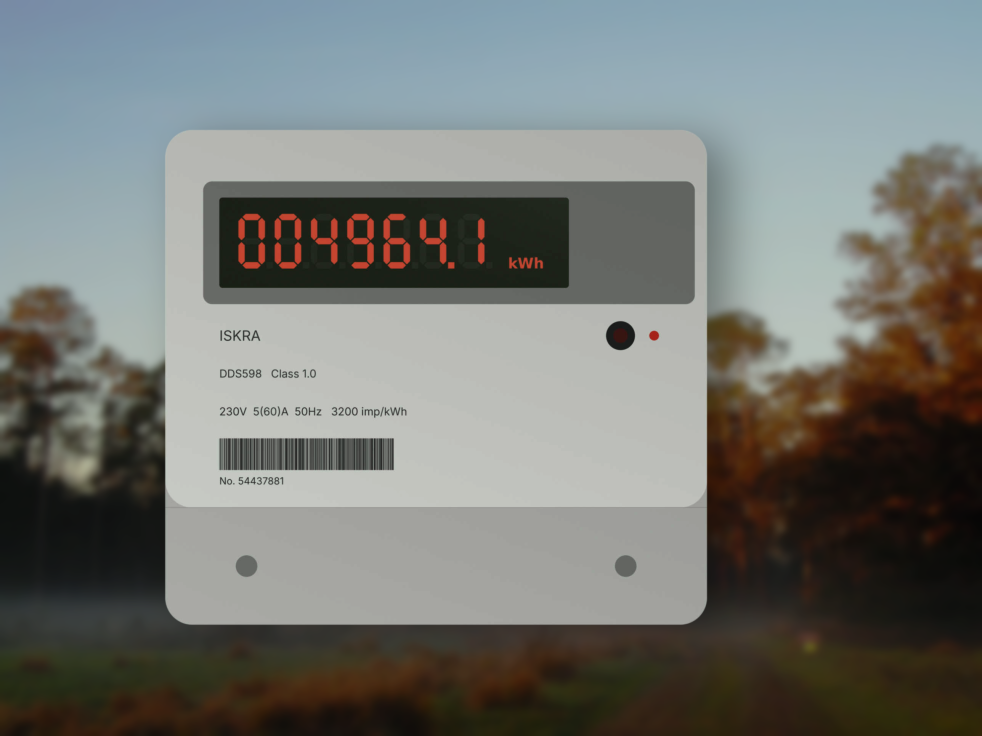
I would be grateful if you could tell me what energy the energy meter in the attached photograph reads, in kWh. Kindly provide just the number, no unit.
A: 4964.1
